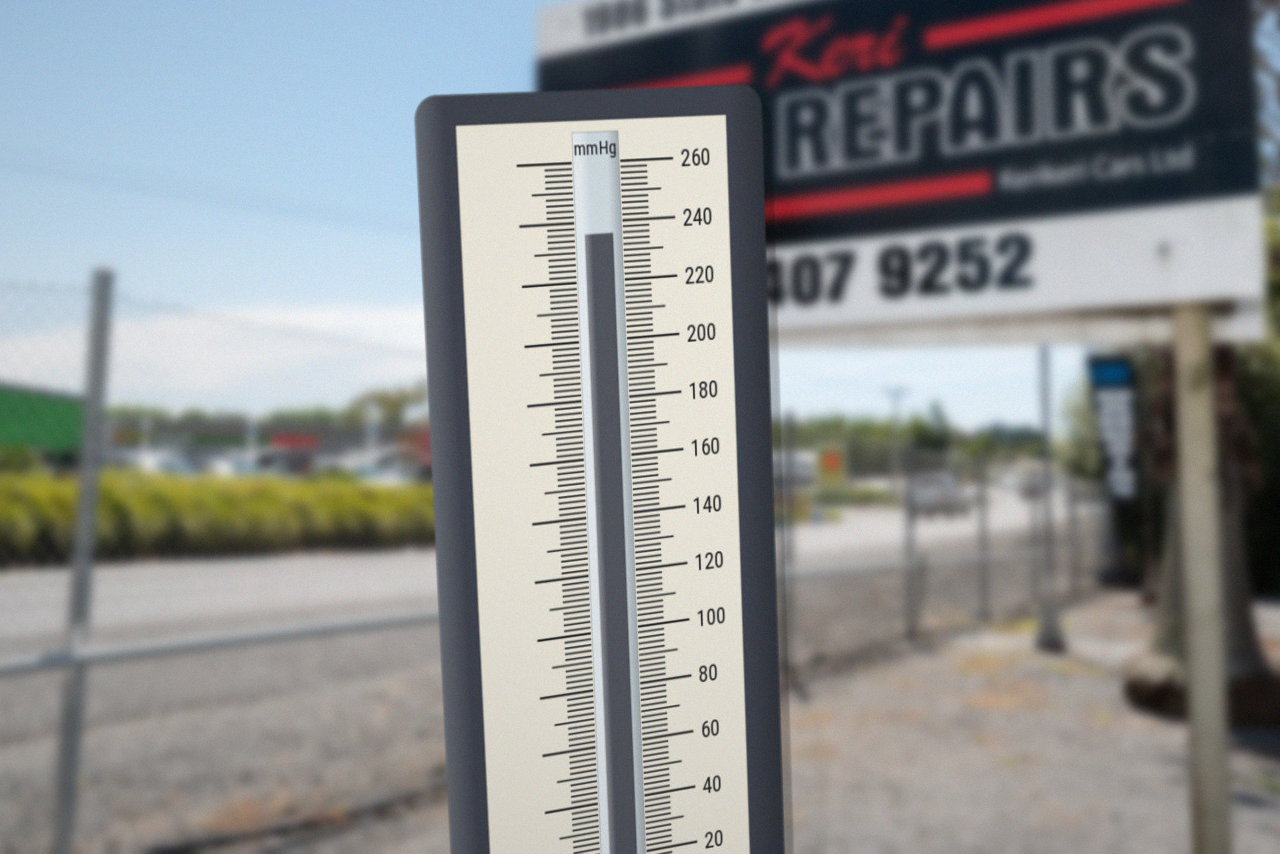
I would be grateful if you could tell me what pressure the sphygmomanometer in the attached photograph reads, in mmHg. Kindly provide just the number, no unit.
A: 236
